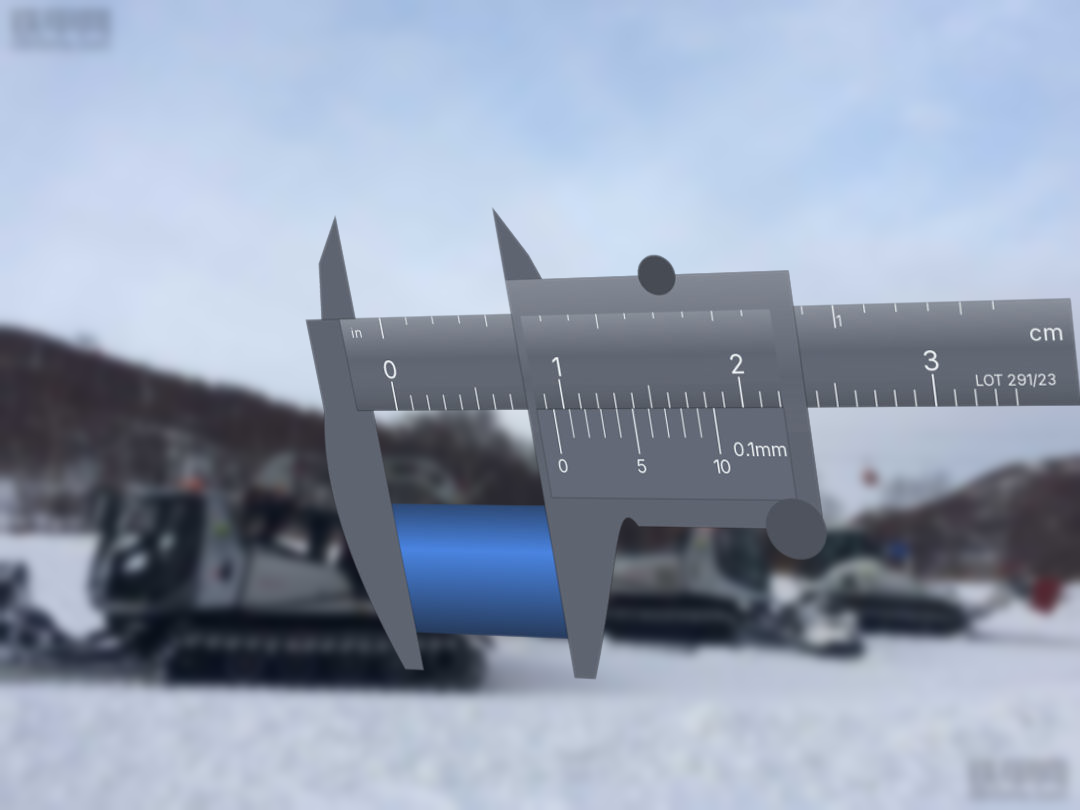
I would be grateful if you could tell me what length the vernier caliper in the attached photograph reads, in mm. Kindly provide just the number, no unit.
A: 9.4
